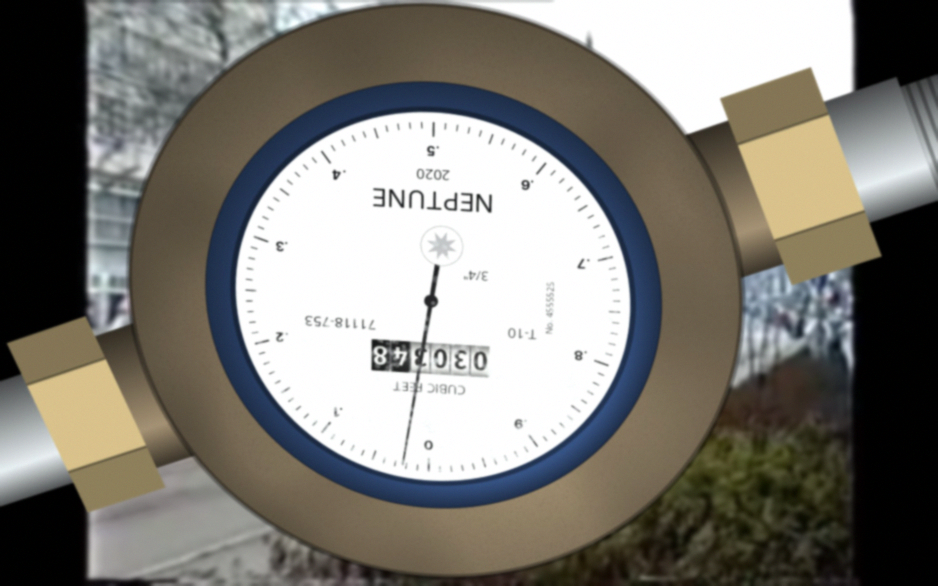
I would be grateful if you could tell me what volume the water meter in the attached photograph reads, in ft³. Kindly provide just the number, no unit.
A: 30348.02
